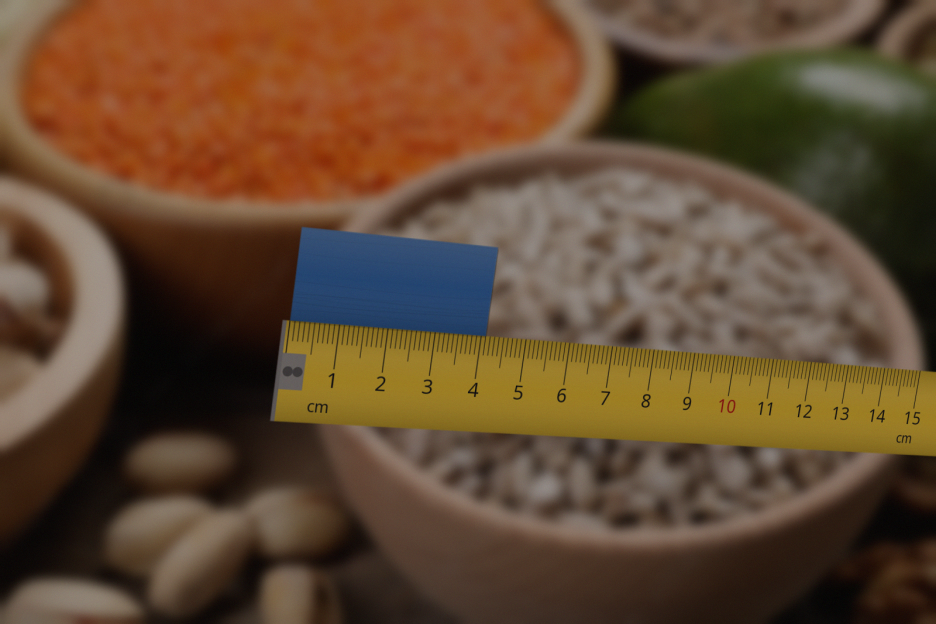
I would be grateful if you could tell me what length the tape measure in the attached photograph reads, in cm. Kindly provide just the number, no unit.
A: 4.1
